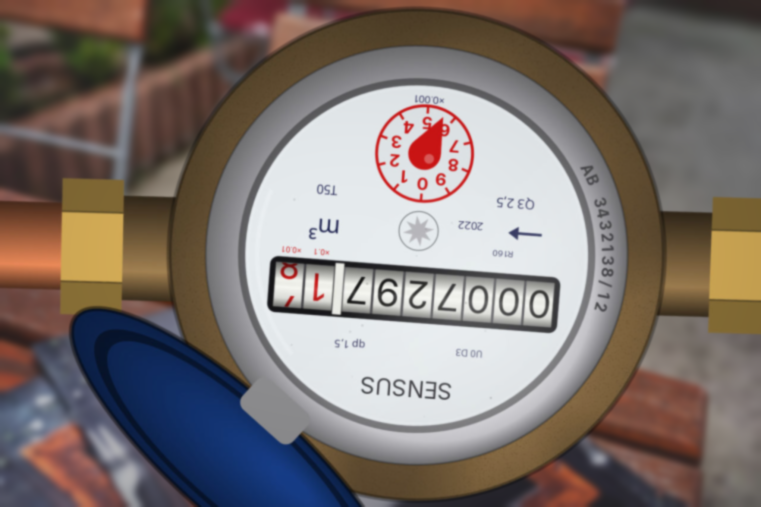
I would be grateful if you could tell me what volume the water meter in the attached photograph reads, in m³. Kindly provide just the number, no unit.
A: 7297.175
